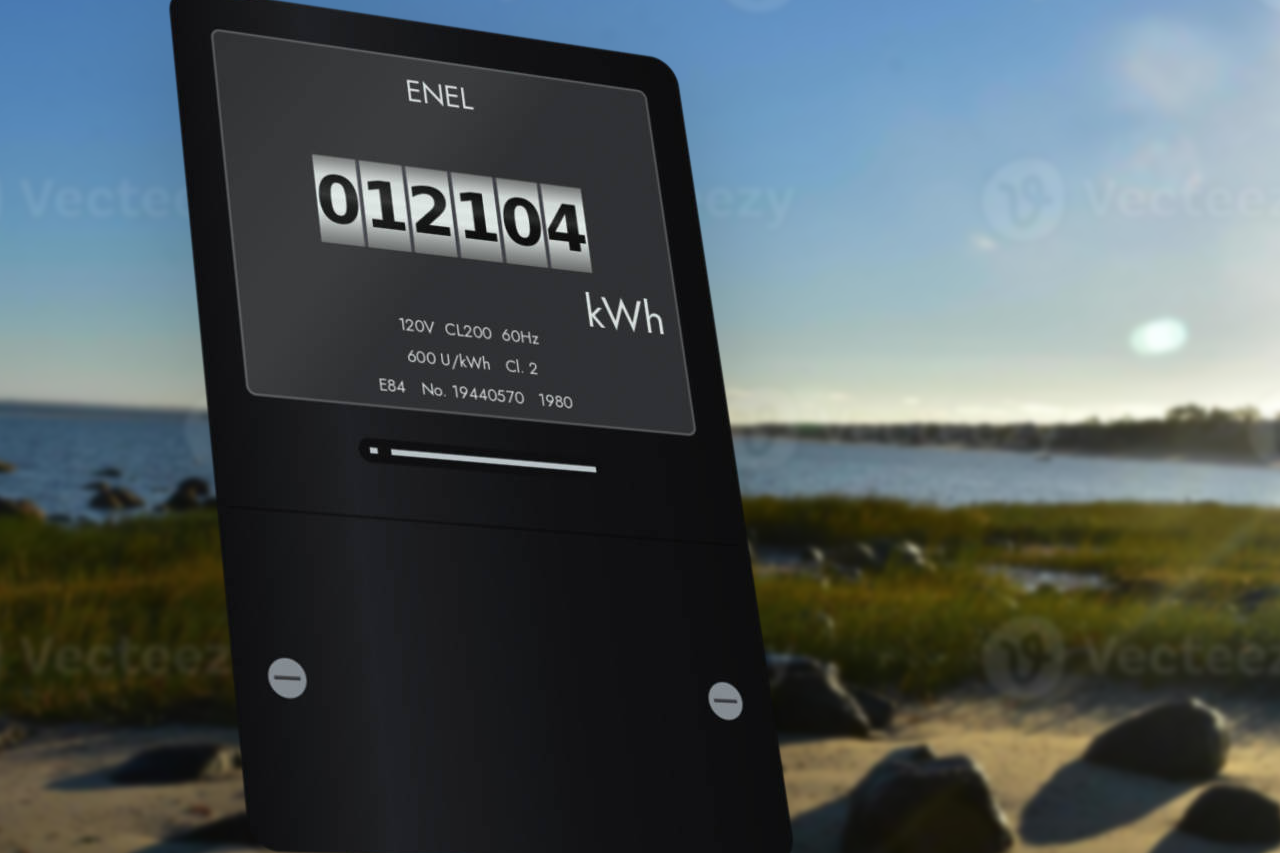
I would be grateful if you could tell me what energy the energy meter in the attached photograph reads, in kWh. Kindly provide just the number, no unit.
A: 12104
